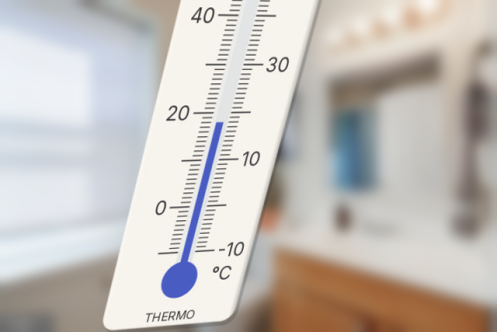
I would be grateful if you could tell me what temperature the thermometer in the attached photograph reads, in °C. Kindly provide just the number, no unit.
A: 18
